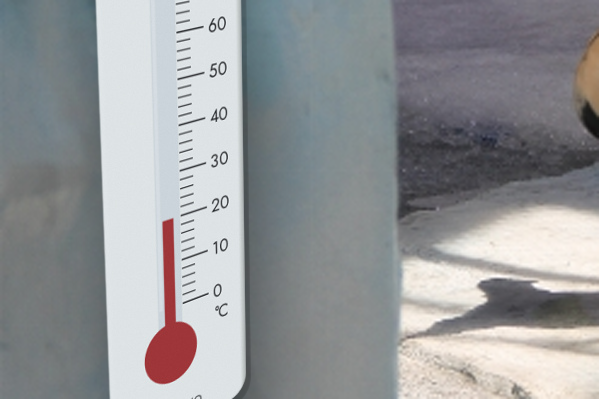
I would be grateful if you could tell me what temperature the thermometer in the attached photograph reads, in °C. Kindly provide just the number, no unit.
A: 20
